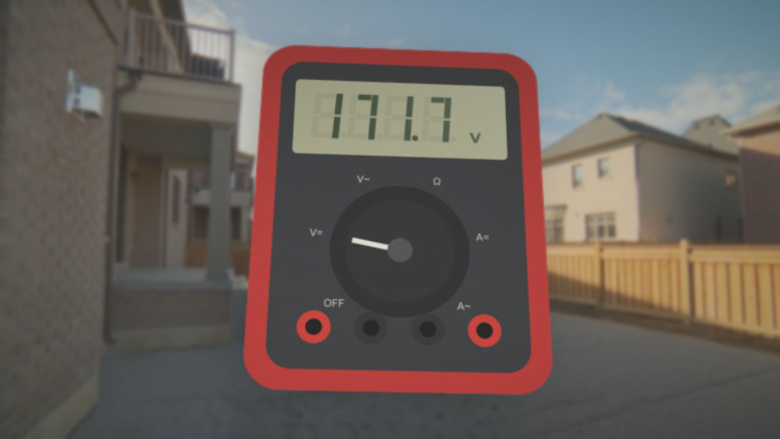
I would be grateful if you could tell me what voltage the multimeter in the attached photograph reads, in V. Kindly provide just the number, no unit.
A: 171.7
